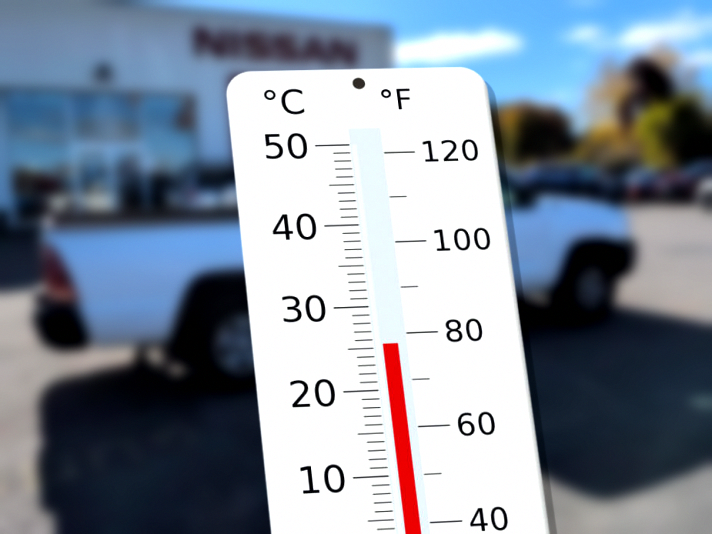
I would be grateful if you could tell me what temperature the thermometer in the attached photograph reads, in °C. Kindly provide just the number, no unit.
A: 25.5
